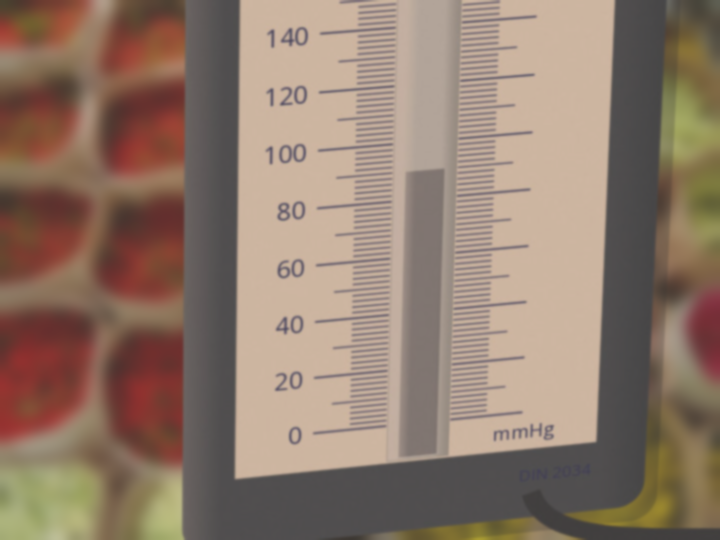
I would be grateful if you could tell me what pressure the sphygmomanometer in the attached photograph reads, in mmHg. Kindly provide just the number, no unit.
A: 90
